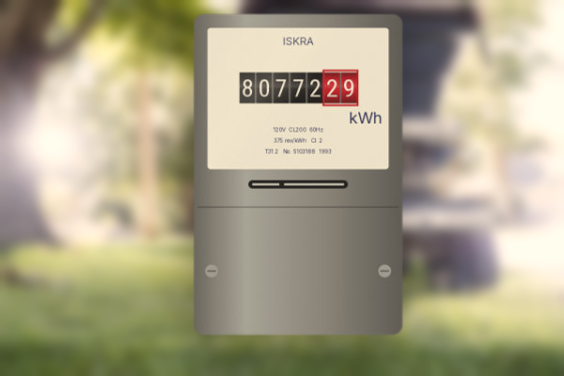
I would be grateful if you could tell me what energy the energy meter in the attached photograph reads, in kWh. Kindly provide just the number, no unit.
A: 80772.29
